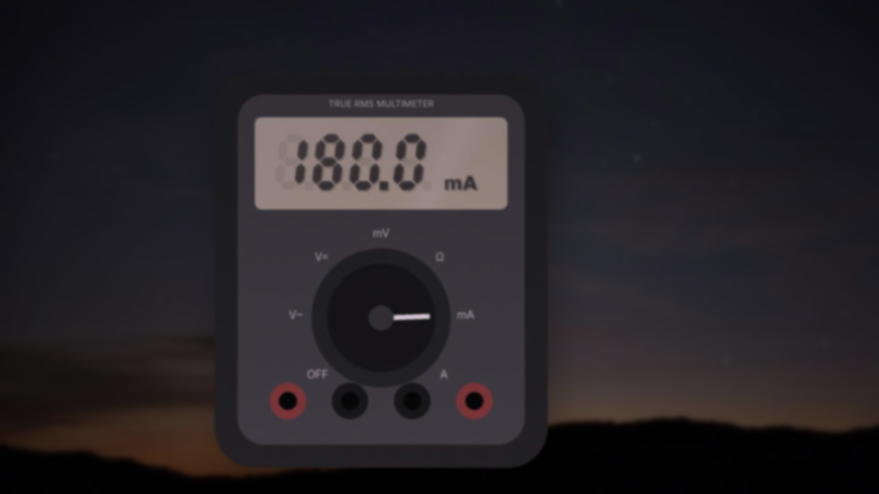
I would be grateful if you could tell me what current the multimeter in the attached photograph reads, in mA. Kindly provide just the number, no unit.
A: 180.0
